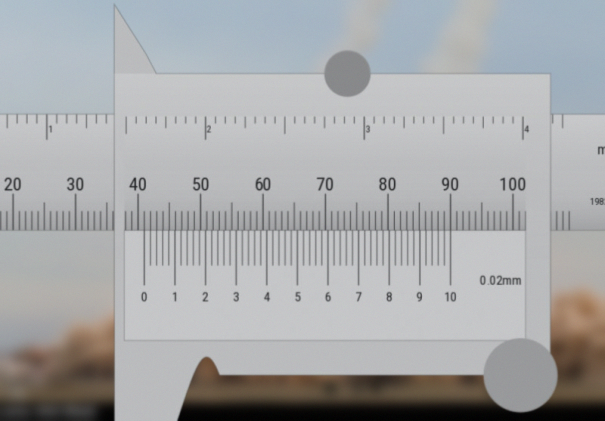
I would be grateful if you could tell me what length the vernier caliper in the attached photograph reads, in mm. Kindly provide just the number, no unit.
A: 41.0
